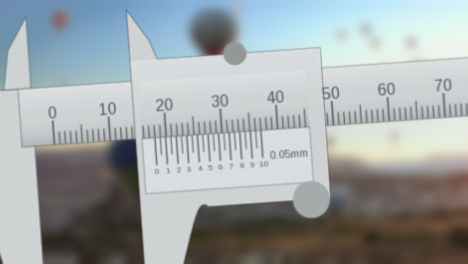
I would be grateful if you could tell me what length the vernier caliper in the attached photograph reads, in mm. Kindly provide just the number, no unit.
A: 18.0
